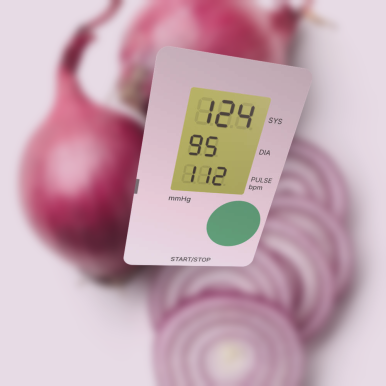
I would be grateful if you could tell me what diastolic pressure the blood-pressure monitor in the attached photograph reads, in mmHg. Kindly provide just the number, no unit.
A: 95
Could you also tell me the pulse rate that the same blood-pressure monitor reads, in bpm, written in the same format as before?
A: 112
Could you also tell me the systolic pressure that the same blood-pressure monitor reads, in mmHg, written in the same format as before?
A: 124
